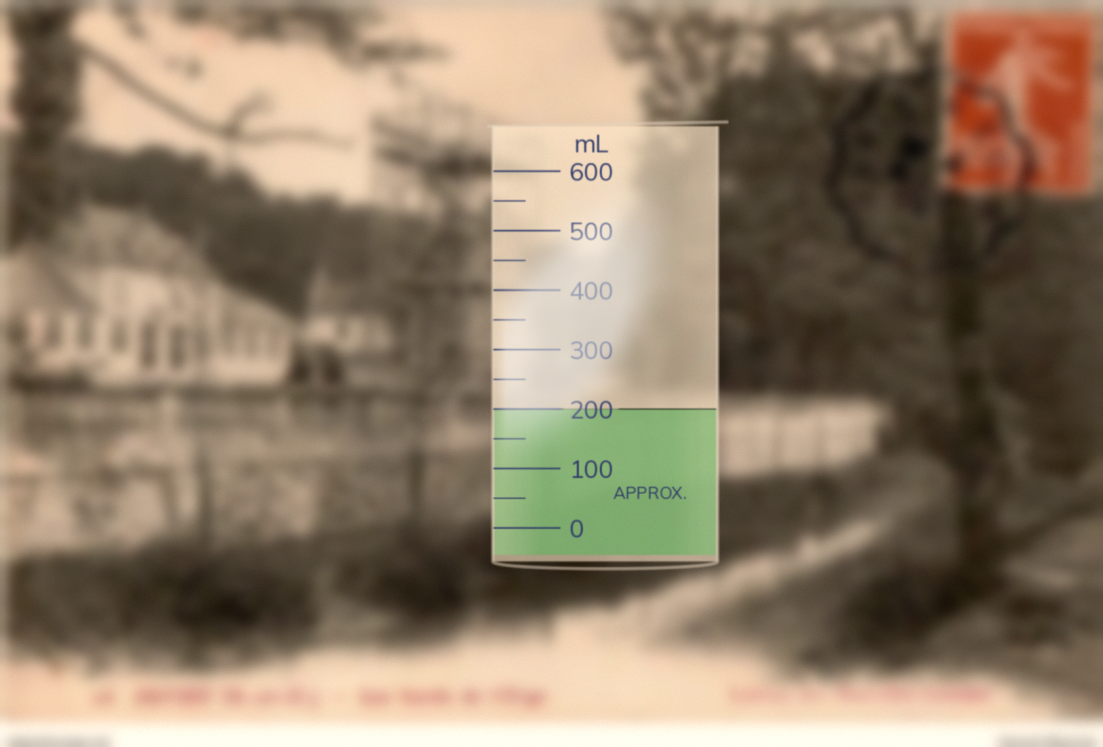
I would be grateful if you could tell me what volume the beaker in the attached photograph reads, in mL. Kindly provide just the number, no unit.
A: 200
